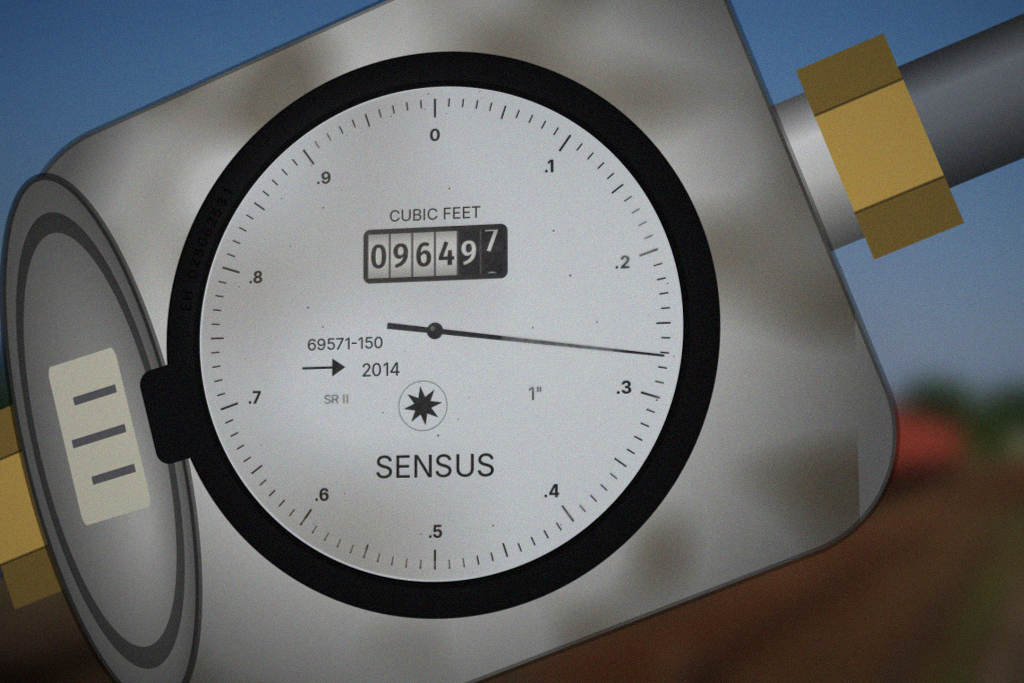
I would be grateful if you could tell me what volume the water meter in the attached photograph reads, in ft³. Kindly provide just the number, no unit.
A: 96497.27
